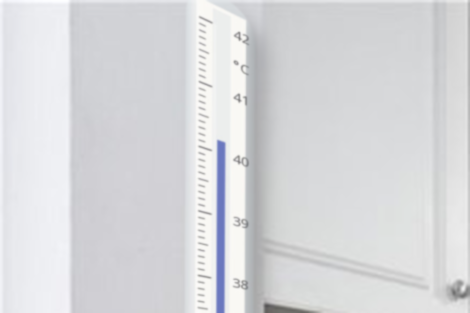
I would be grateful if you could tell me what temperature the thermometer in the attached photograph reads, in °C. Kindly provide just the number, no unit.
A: 40.2
